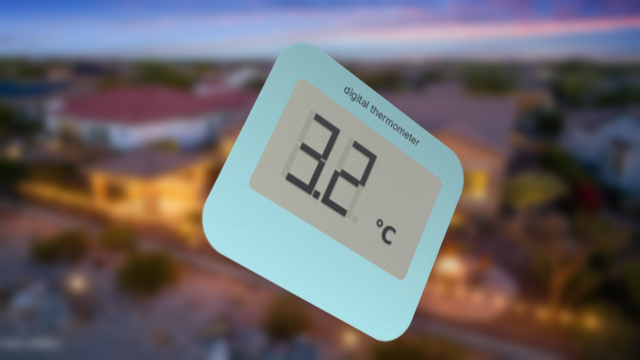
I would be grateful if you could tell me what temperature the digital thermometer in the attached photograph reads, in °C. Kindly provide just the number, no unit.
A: 3.2
